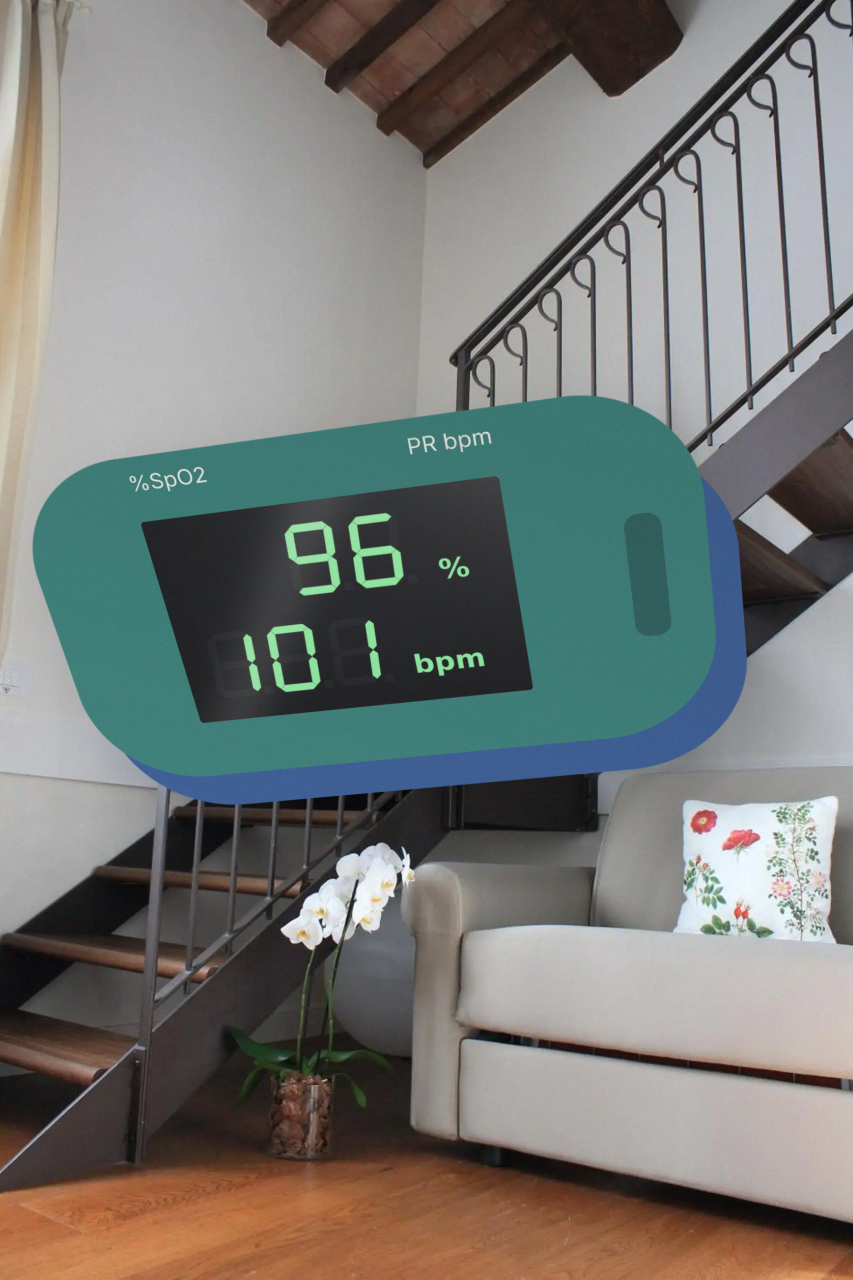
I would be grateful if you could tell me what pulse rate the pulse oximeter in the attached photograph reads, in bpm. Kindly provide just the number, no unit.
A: 101
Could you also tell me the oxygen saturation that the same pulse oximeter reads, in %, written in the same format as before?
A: 96
